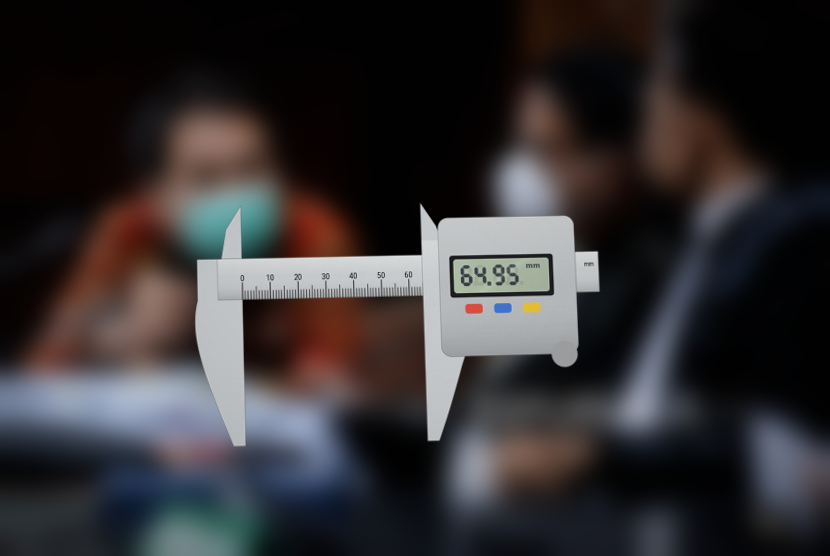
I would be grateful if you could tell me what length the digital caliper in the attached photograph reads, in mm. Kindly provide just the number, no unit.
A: 64.95
